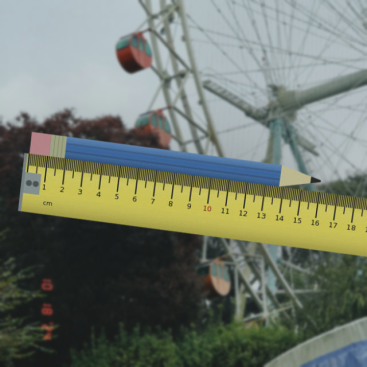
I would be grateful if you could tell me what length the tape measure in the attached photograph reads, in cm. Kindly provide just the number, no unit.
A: 16
